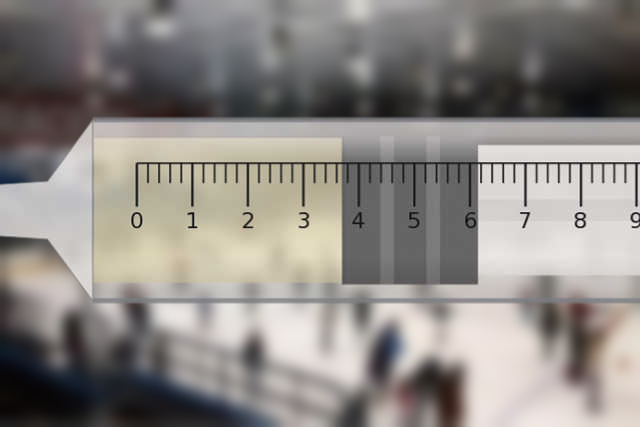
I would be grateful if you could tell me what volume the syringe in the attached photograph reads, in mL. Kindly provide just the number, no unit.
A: 3.7
